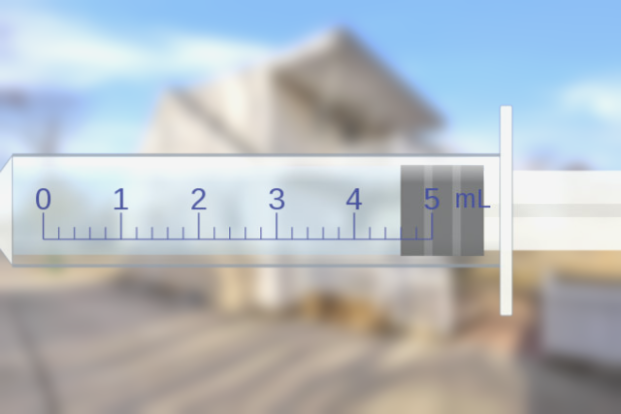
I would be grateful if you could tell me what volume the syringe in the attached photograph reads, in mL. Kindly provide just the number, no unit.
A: 4.6
